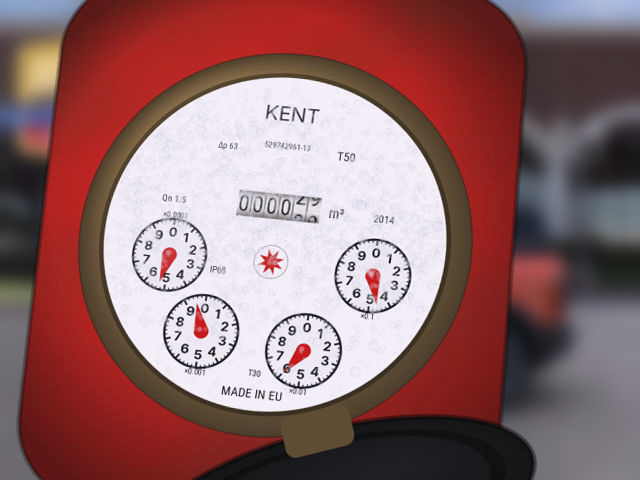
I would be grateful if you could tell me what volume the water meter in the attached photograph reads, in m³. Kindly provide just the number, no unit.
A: 29.4595
